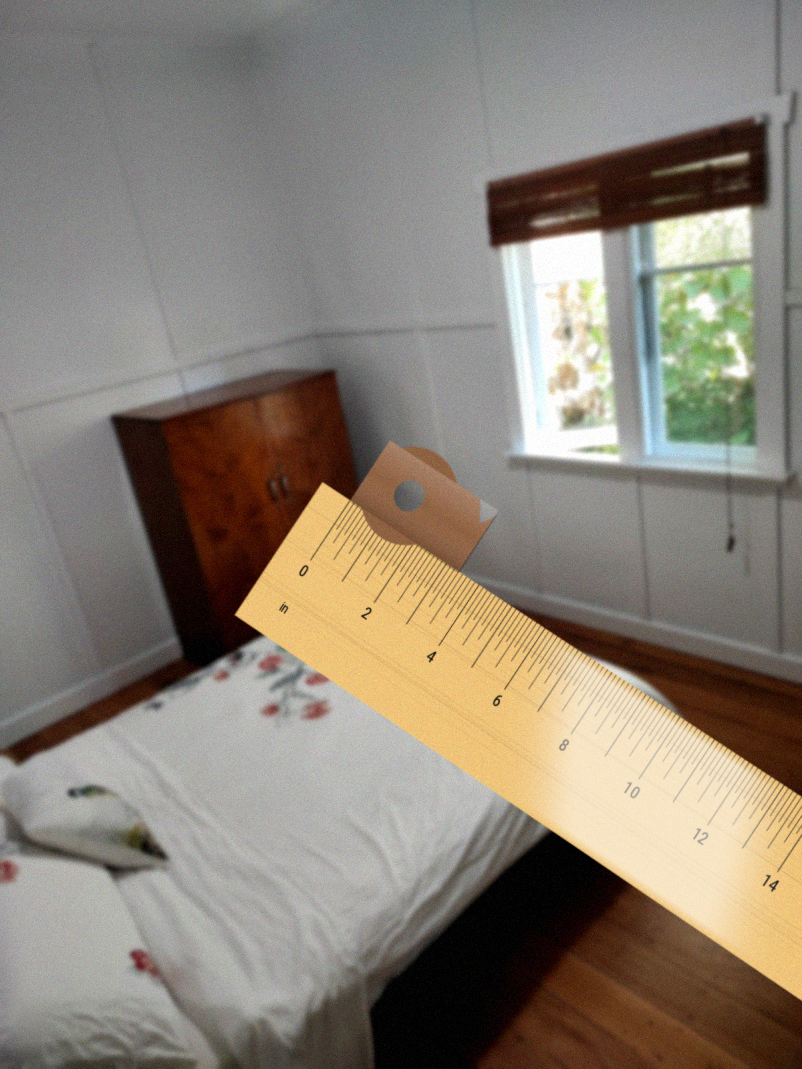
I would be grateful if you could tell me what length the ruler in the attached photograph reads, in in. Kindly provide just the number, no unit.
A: 3.375
